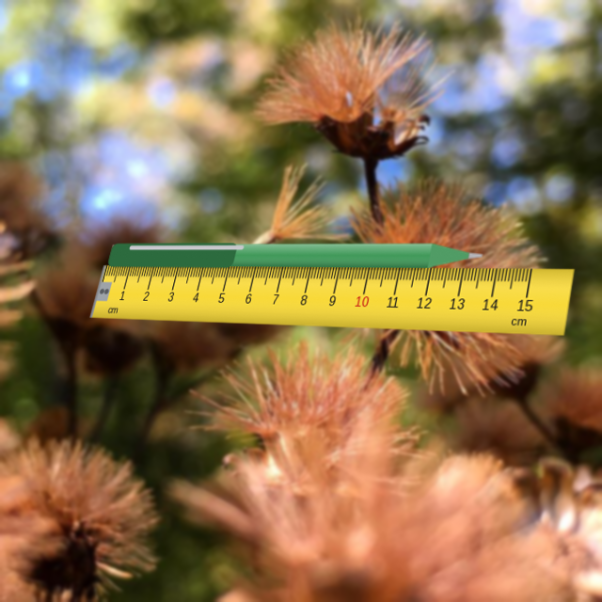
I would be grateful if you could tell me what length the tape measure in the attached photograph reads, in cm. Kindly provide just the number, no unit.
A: 13.5
